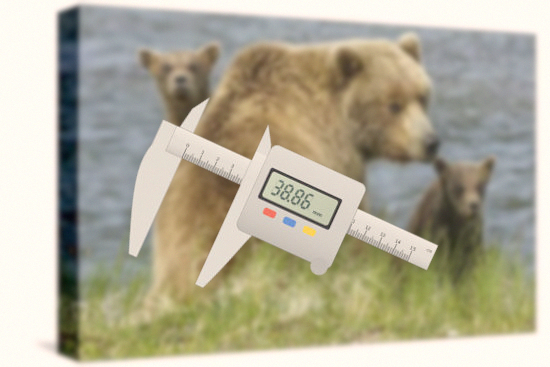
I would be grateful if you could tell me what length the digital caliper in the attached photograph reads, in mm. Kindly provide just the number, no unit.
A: 38.86
